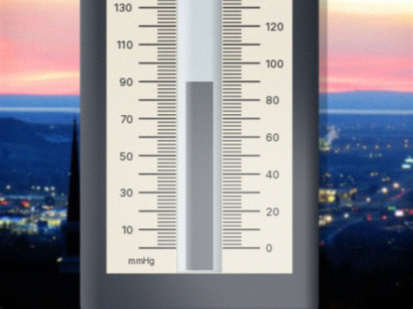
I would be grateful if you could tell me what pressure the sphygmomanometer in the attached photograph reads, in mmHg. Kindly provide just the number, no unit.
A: 90
